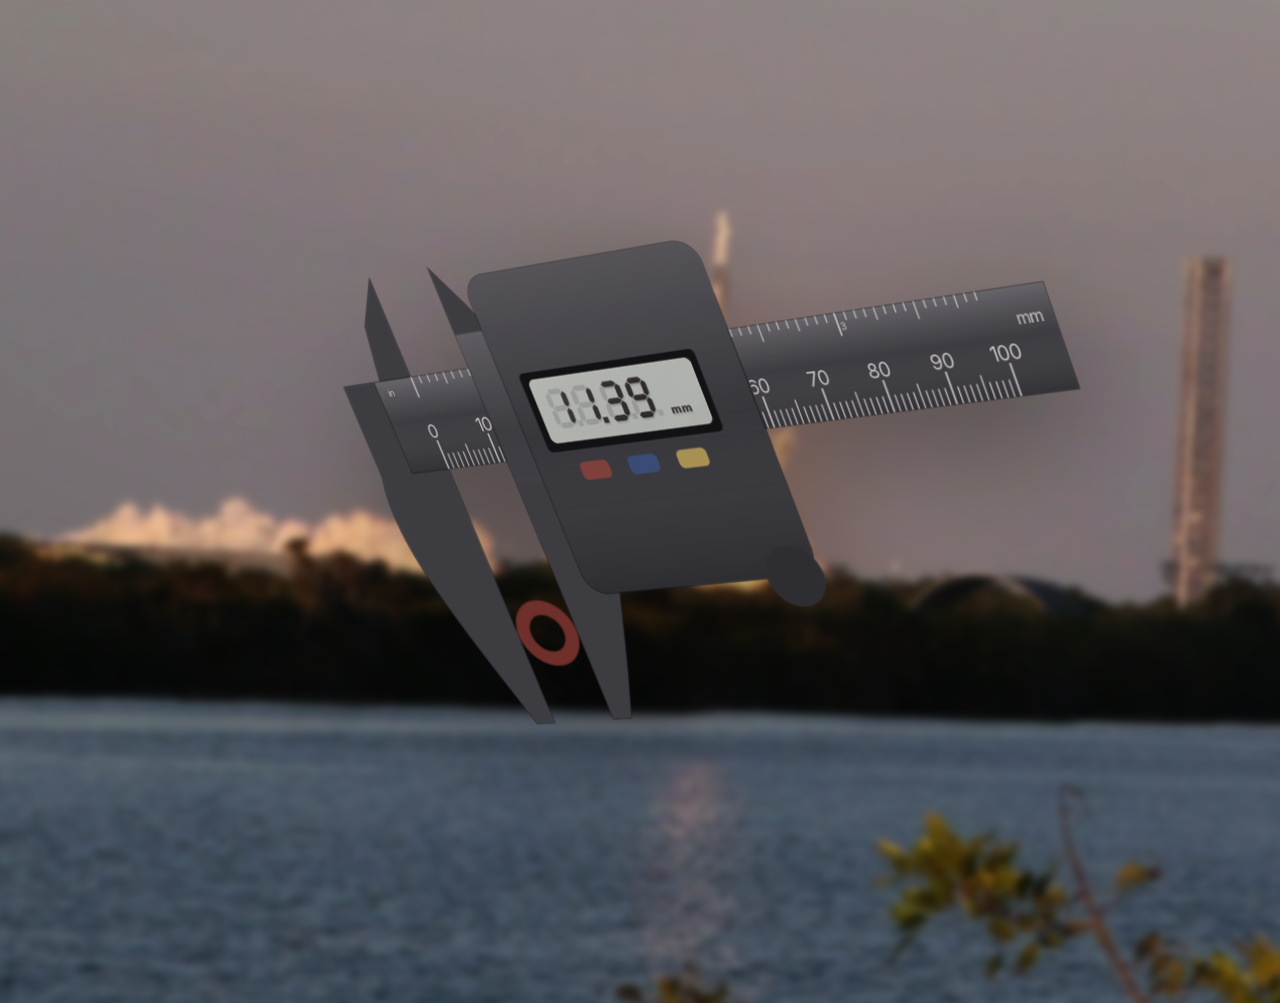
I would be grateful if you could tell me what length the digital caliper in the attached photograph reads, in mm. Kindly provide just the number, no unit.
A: 11.39
